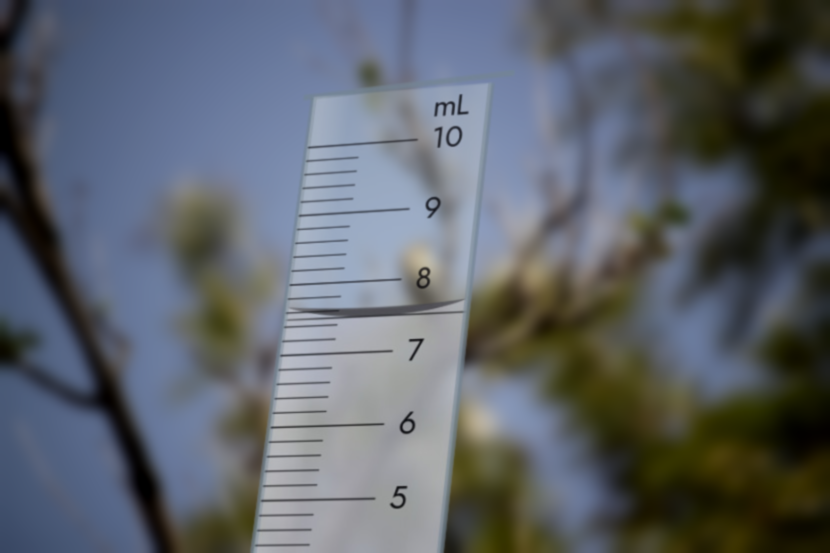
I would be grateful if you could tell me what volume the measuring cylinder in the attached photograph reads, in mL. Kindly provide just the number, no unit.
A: 7.5
